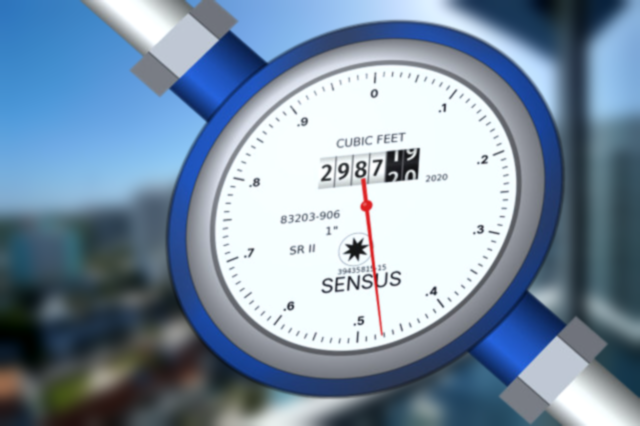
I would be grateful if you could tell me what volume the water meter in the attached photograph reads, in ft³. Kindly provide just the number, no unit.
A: 298719.47
